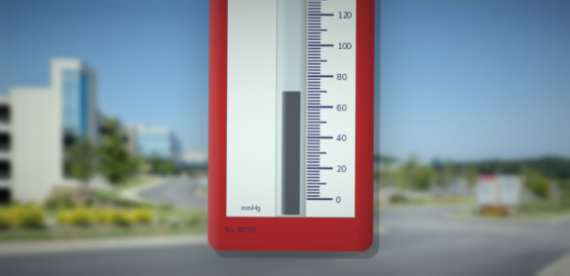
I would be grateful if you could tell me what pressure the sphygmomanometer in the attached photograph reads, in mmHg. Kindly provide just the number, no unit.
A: 70
